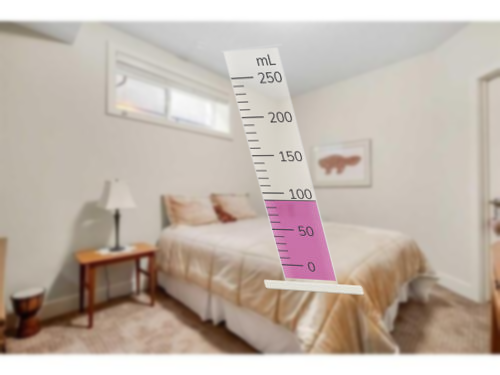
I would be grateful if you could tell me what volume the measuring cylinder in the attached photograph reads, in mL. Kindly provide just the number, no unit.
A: 90
